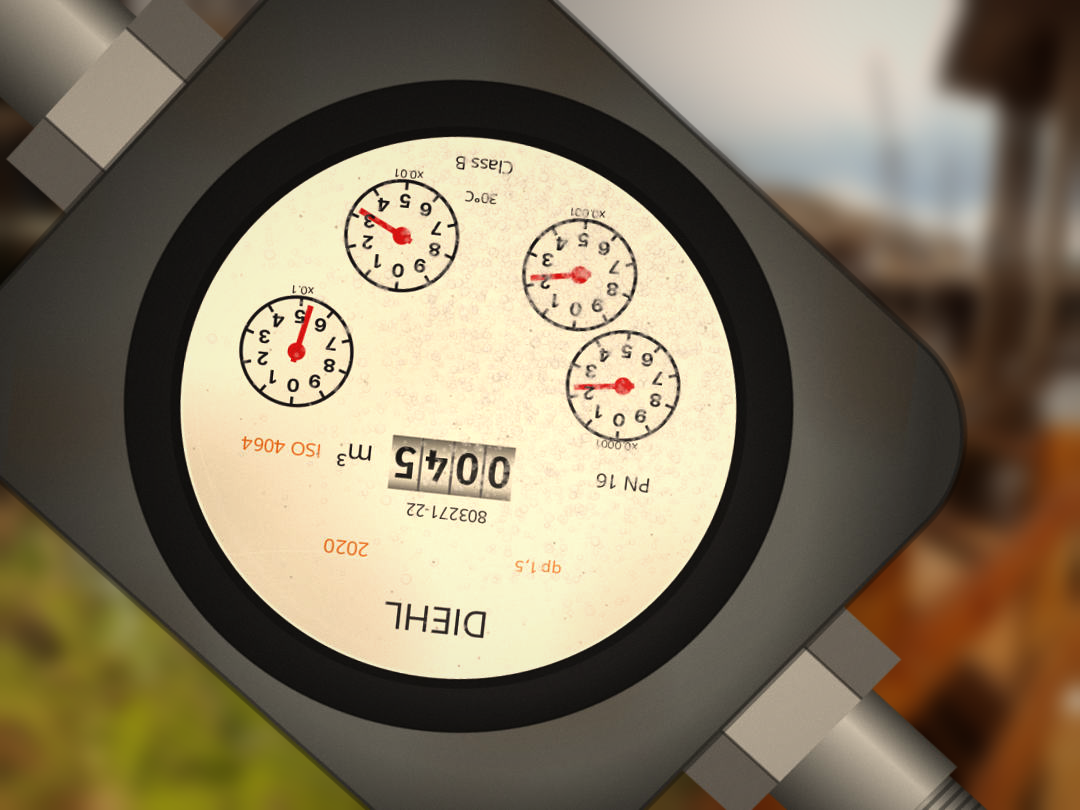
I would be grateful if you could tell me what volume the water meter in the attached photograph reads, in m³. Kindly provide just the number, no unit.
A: 45.5322
